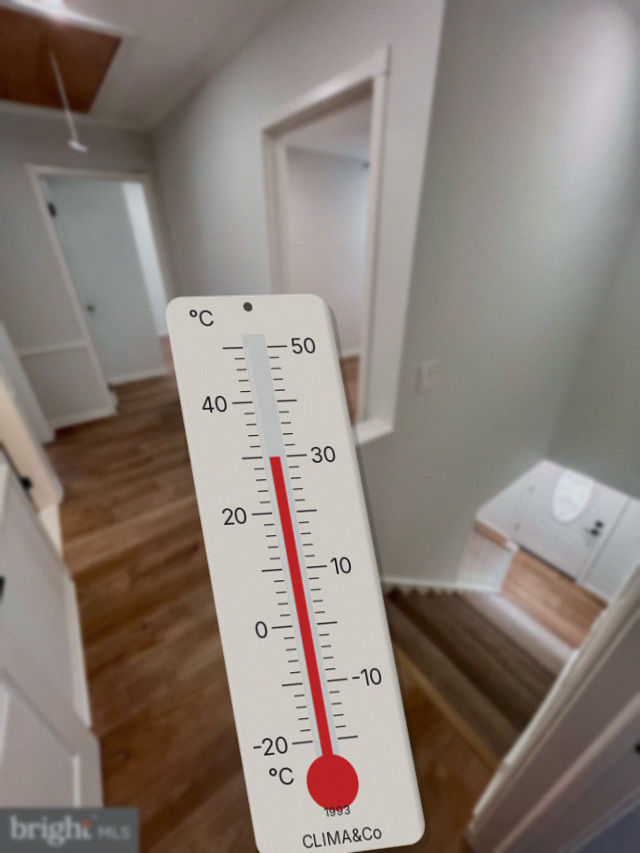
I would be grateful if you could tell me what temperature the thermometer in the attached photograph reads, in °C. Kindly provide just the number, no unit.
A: 30
